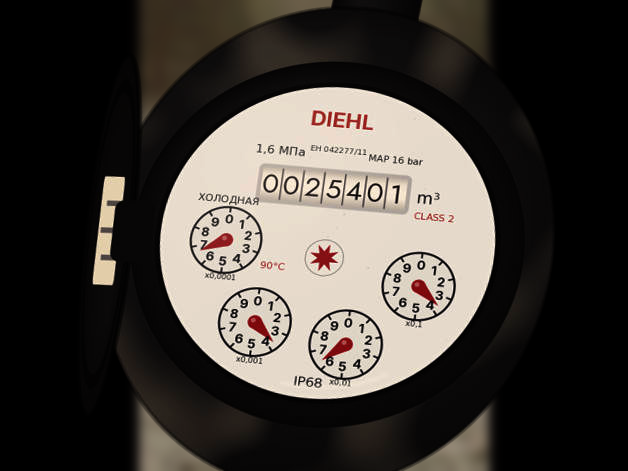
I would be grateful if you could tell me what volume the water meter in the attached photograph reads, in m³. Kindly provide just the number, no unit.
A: 25401.3636
